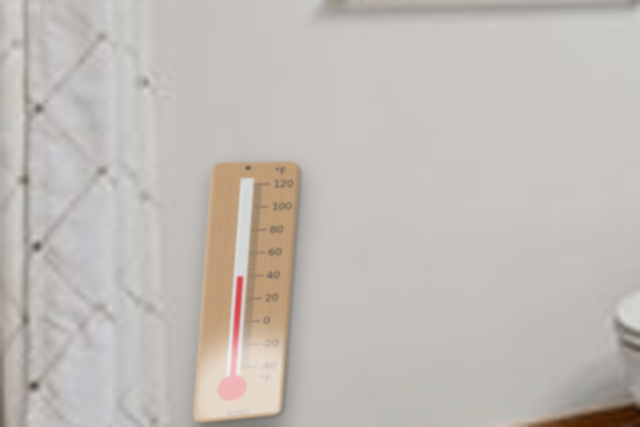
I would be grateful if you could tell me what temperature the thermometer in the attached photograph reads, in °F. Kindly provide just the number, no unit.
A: 40
